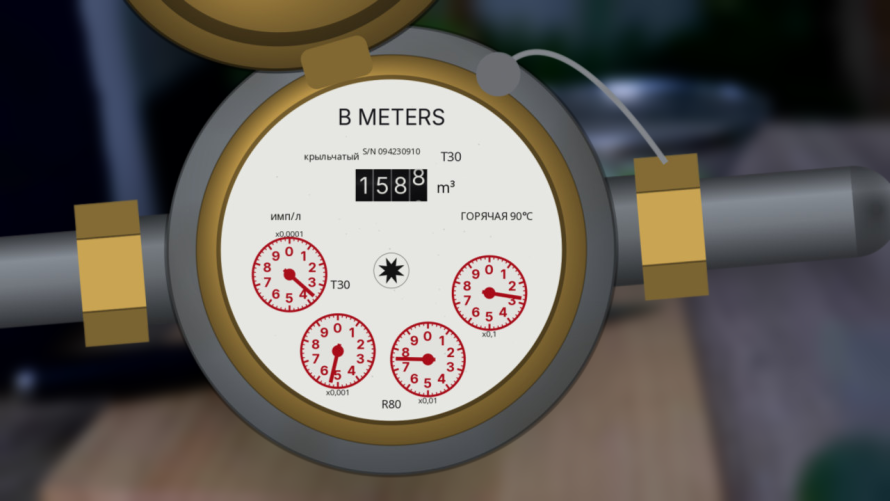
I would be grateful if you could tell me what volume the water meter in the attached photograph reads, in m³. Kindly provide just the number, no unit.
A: 1588.2753
